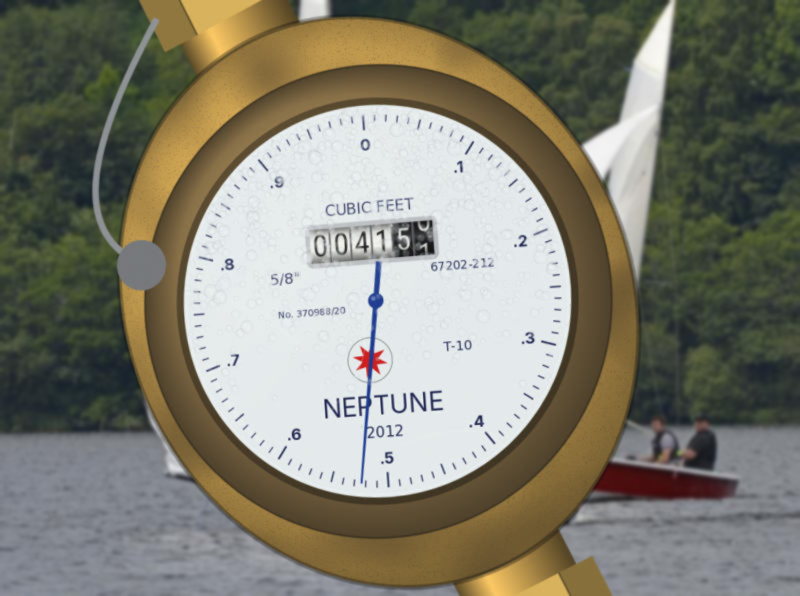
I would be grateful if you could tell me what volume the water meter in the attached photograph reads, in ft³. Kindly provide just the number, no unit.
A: 4150.52
